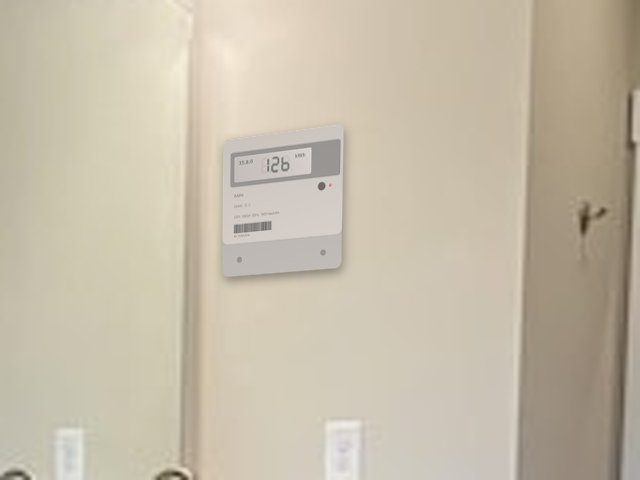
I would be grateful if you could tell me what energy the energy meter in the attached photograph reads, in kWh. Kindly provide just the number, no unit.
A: 126
